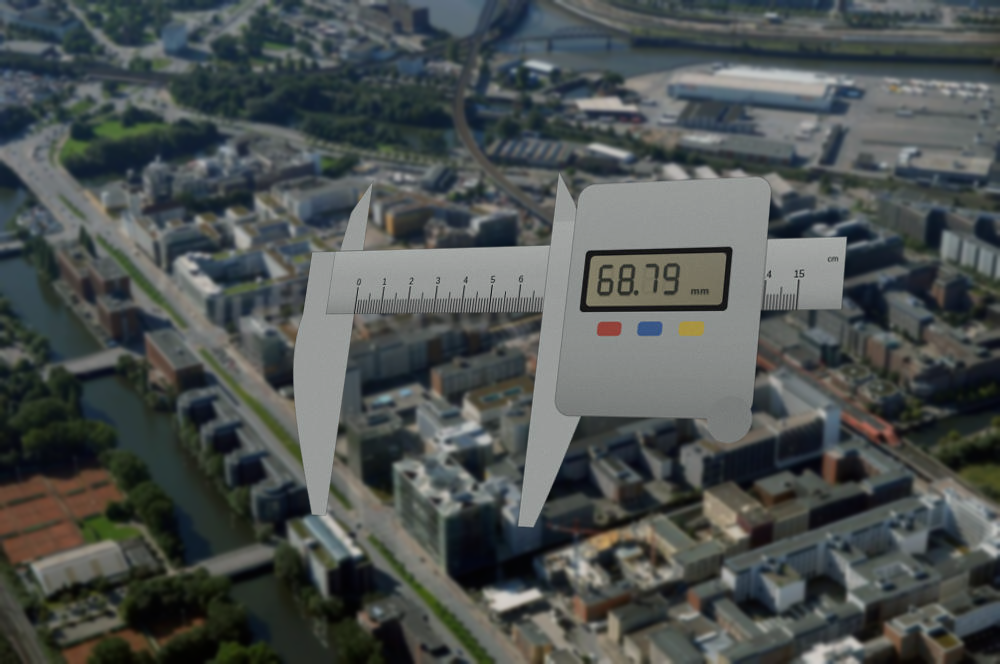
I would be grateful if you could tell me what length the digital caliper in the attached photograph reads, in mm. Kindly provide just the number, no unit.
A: 68.79
